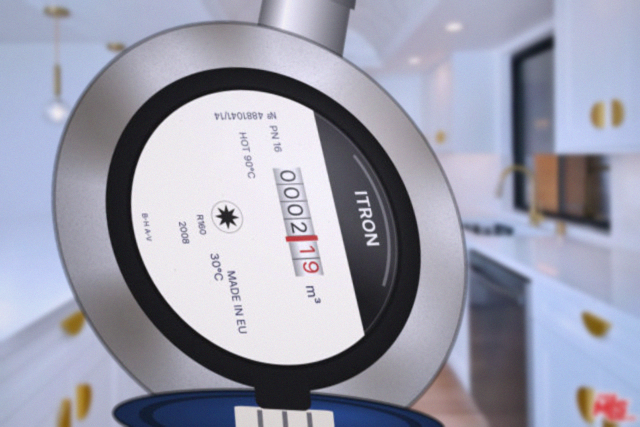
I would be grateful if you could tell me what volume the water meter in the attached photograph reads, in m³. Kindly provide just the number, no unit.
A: 2.19
